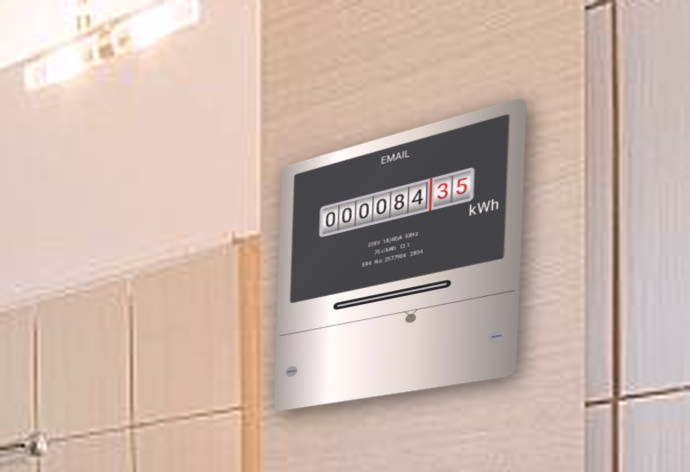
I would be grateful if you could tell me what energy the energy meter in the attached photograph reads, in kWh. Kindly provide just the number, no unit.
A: 84.35
